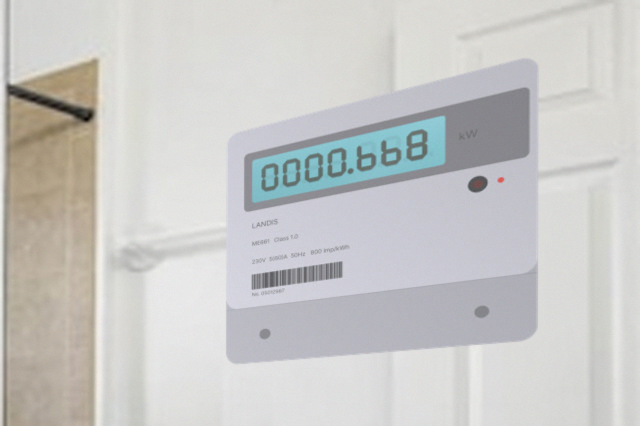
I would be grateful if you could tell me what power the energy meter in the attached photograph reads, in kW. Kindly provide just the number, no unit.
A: 0.668
